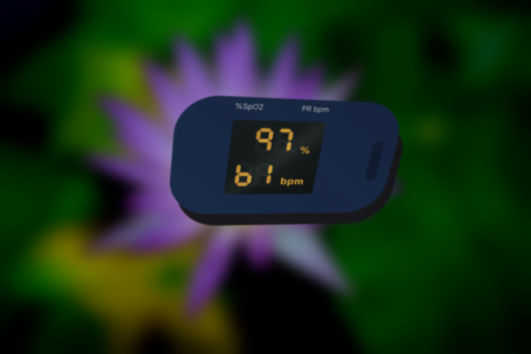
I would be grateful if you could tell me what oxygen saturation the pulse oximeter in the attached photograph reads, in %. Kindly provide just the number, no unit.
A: 97
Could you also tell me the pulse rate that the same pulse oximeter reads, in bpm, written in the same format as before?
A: 61
